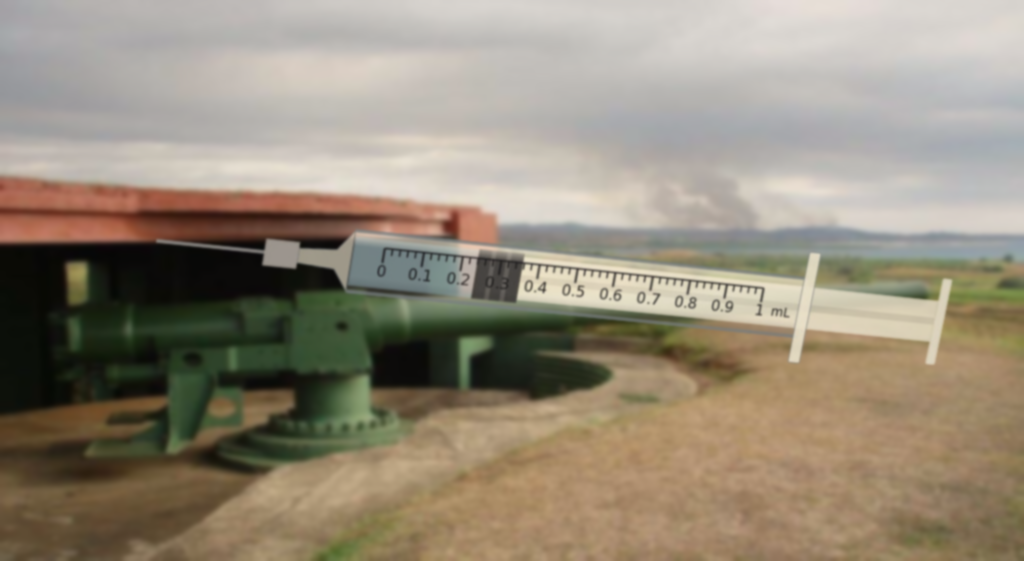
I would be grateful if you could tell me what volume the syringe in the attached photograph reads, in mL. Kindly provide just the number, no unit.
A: 0.24
